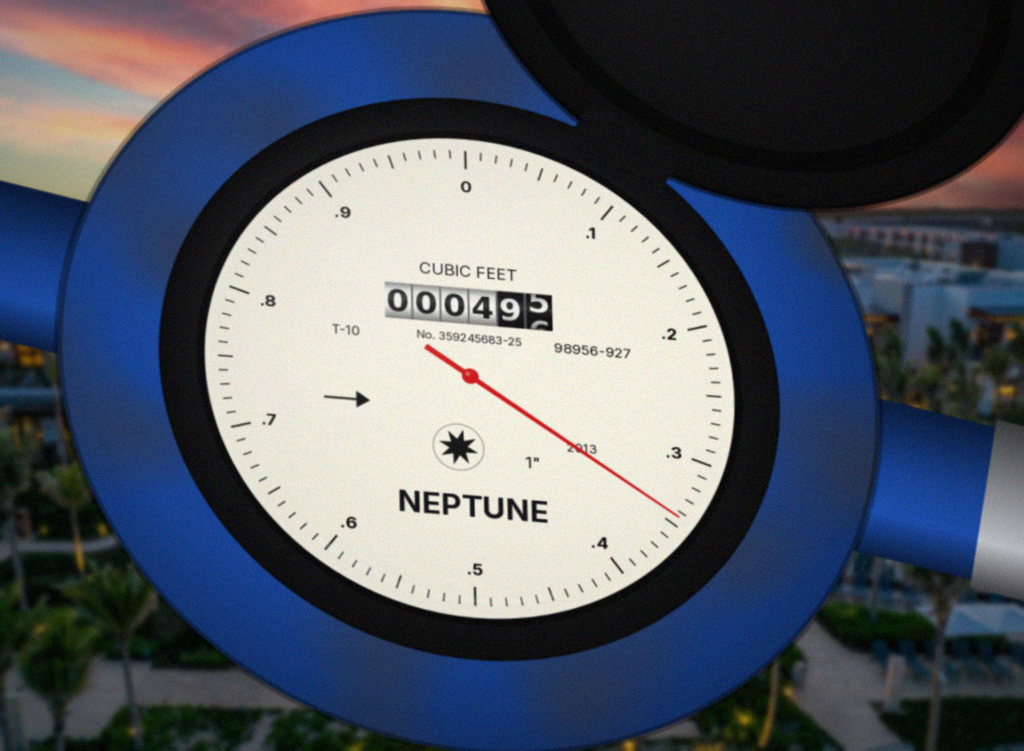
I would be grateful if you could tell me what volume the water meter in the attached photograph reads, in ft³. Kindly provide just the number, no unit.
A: 495.34
